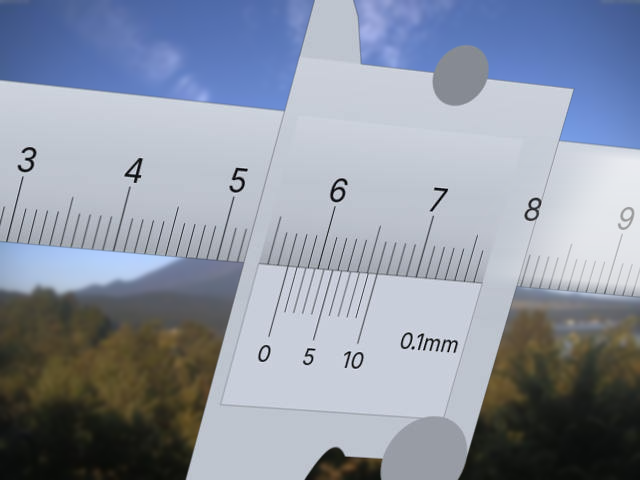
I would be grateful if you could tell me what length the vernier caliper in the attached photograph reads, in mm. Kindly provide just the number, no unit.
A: 57.0
